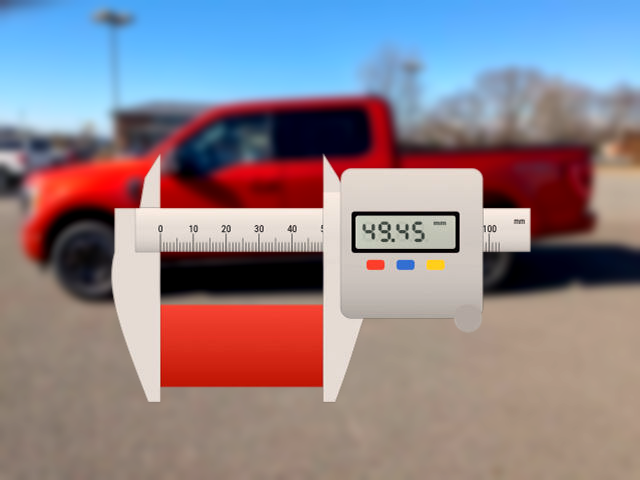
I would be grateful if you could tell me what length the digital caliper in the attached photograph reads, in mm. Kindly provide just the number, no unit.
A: 49.45
